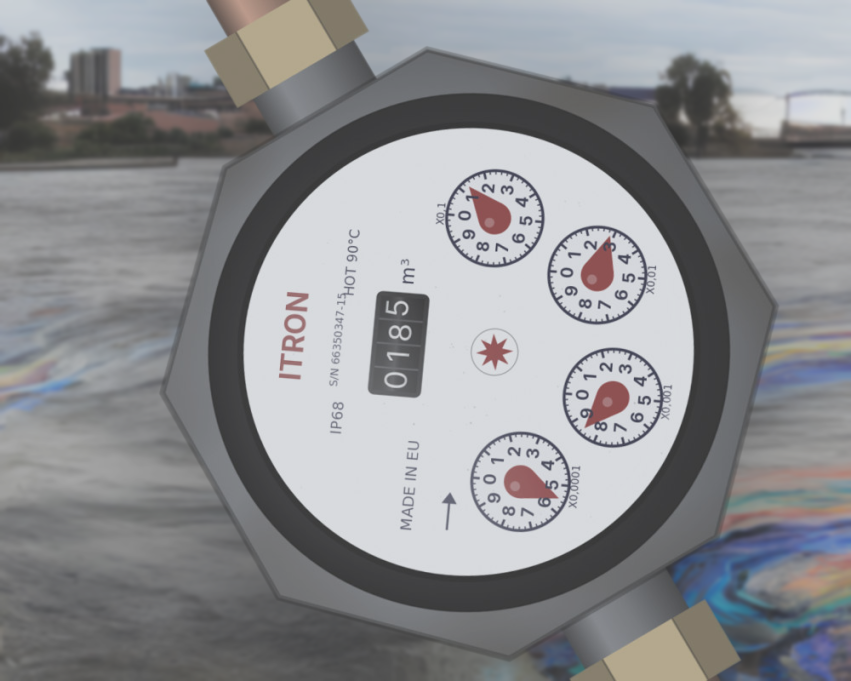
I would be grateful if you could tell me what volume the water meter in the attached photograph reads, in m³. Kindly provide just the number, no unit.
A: 185.1285
